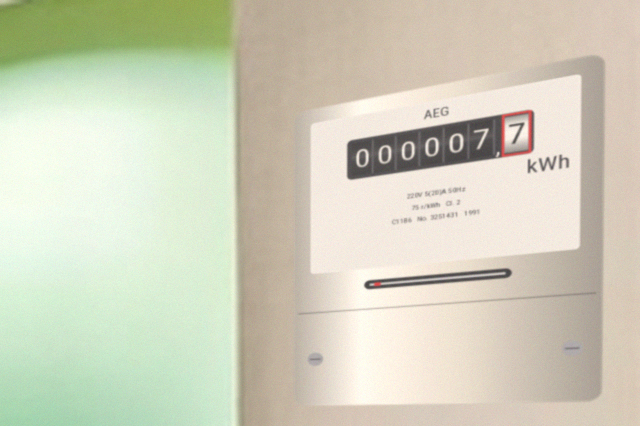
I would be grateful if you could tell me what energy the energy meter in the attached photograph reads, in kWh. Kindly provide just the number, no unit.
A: 7.7
